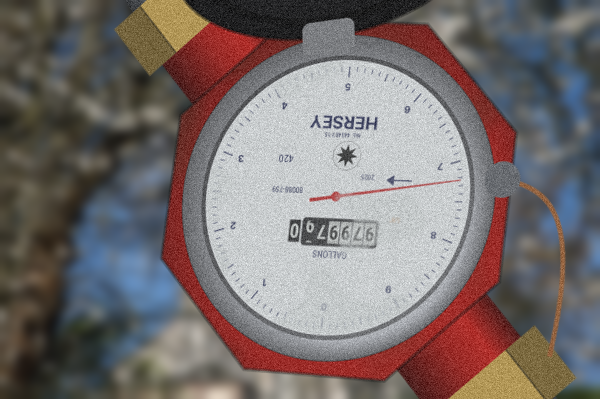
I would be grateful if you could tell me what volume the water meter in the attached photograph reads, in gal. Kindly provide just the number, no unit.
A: 9799787.2
